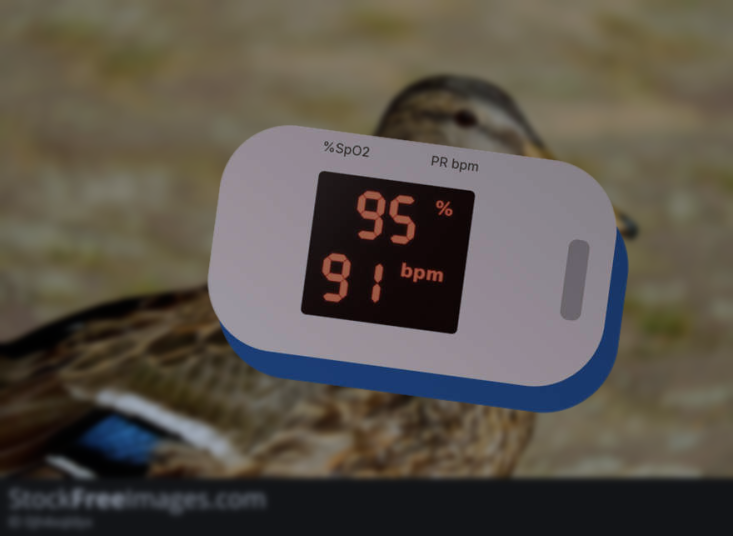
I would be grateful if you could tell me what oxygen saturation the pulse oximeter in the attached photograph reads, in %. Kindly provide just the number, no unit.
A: 95
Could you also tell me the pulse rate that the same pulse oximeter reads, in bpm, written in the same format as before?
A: 91
